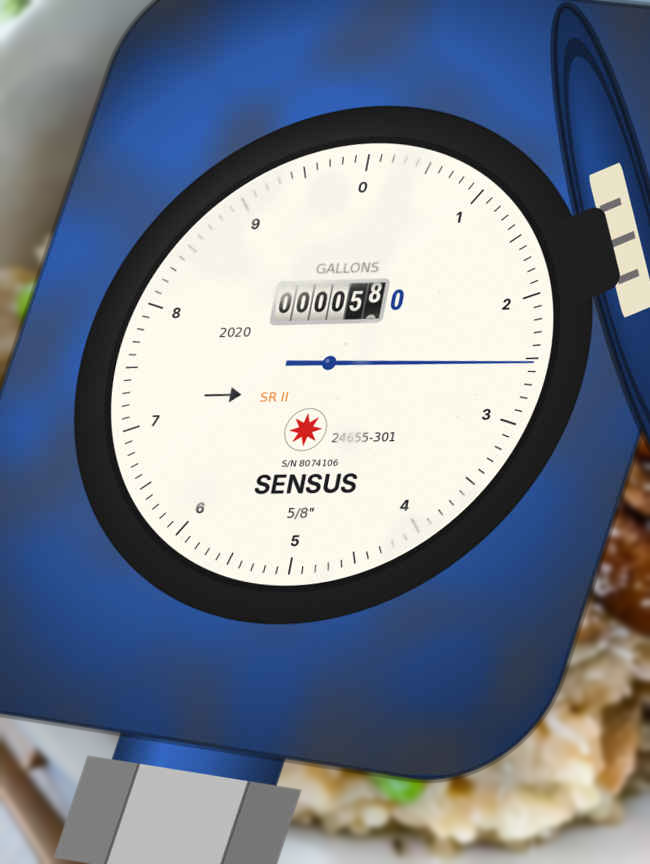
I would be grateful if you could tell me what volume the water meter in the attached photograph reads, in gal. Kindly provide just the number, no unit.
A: 582.5
